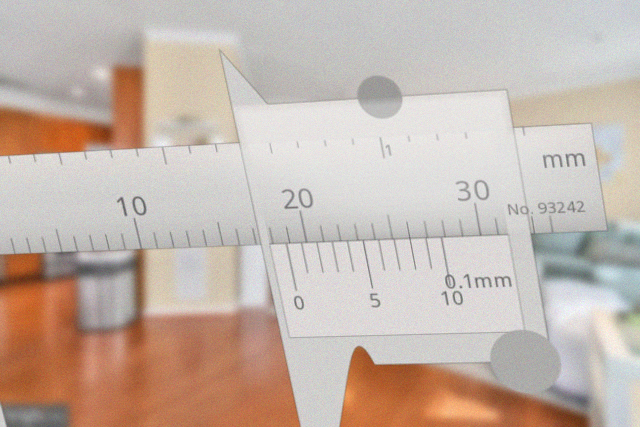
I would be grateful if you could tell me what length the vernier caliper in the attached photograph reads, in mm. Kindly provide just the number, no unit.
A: 18.8
